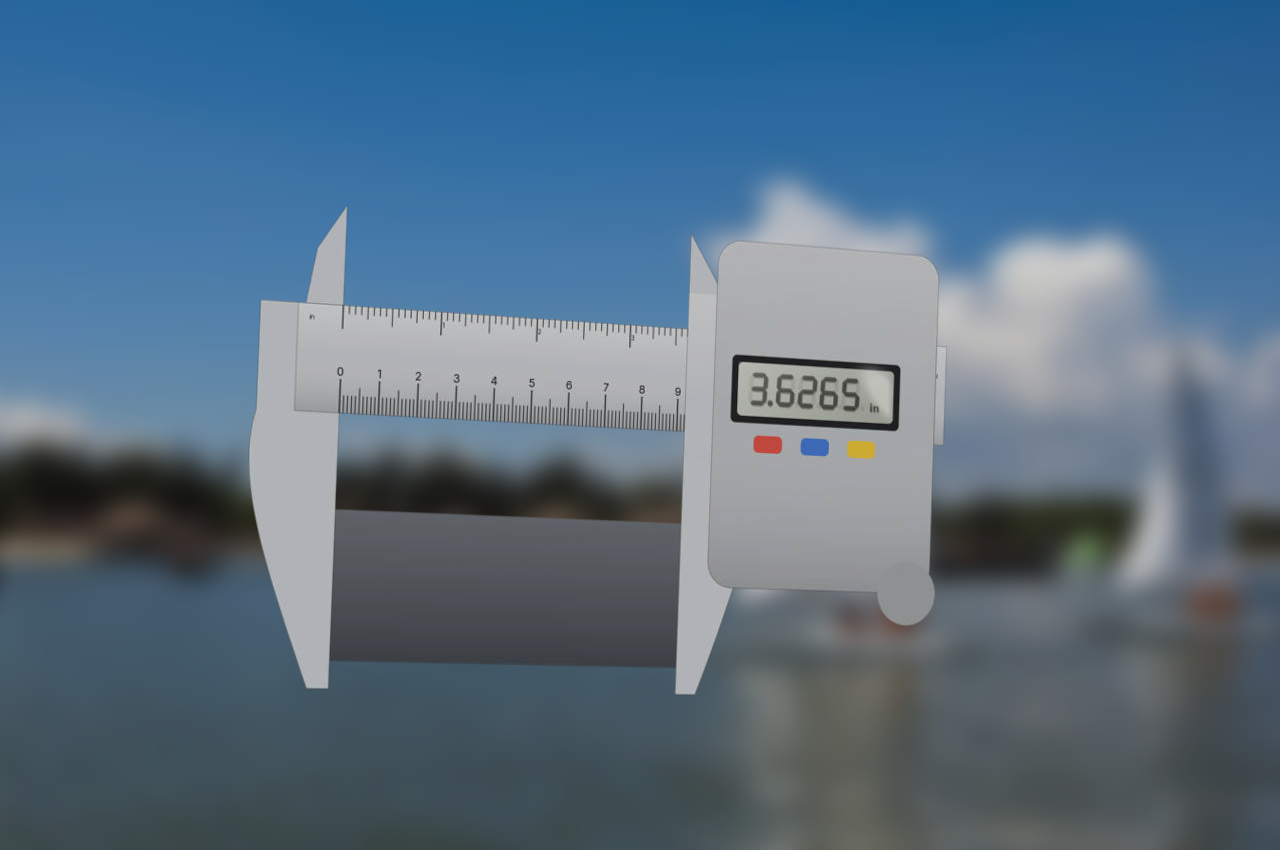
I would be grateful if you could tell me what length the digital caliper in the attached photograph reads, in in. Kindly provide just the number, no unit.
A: 3.6265
